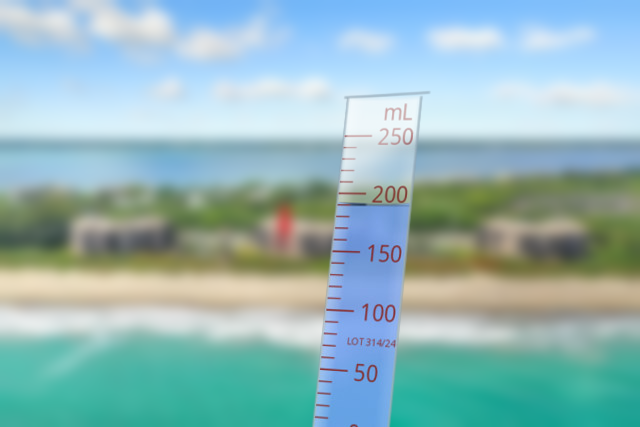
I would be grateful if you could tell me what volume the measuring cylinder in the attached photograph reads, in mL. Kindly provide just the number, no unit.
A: 190
